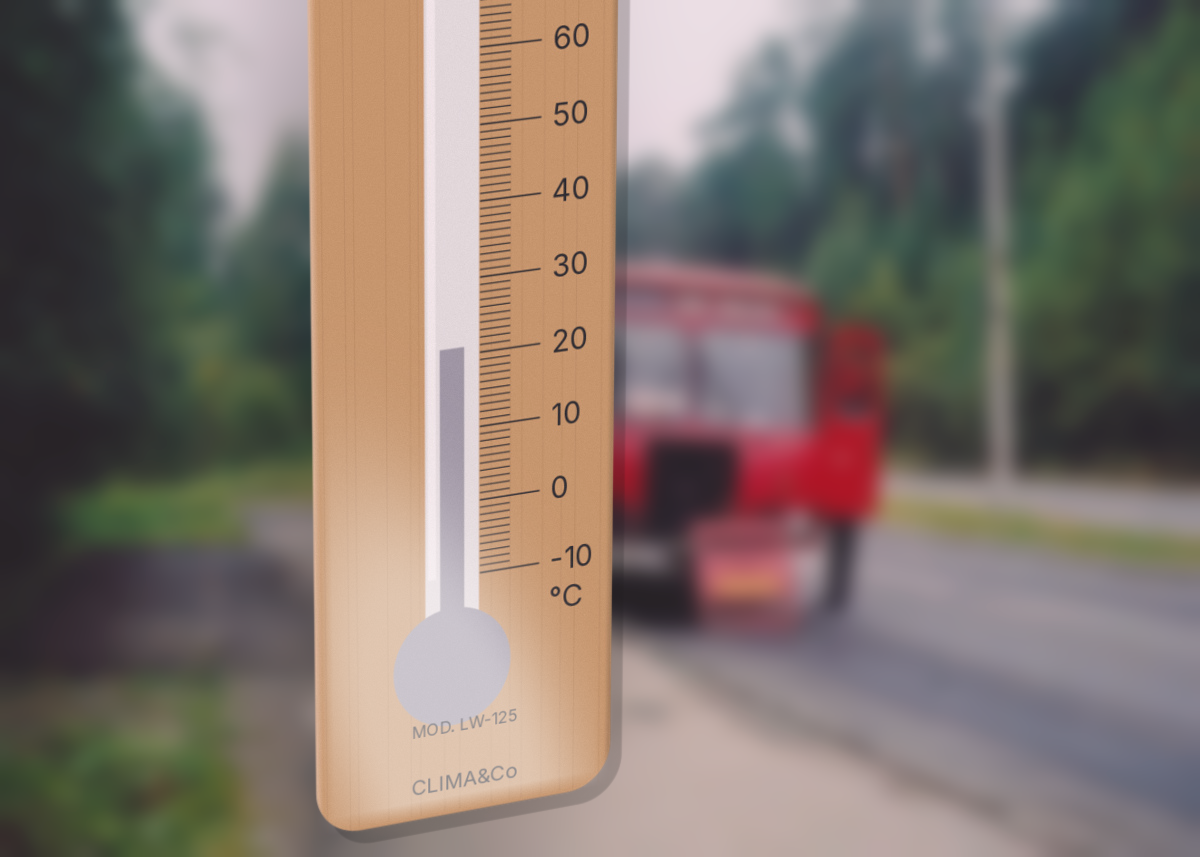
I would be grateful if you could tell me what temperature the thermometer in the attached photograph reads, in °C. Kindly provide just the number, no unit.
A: 21
